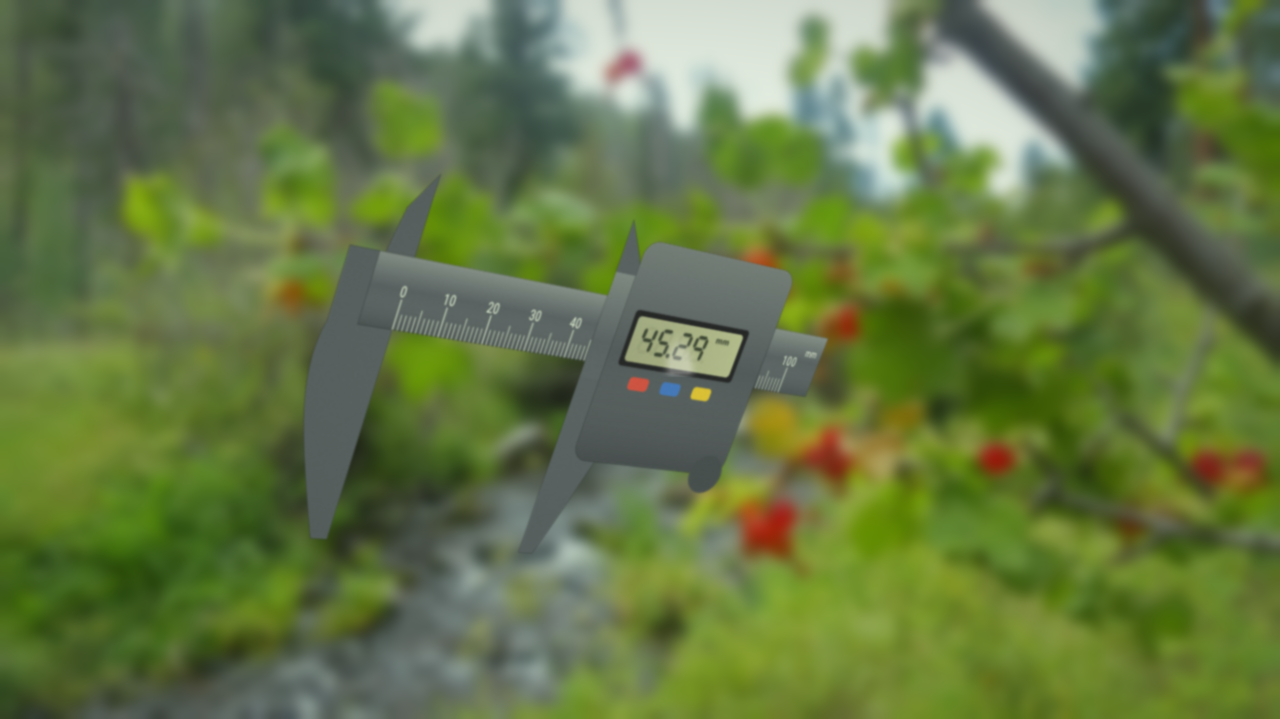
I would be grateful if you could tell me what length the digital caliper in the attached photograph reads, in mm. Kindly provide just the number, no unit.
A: 45.29
